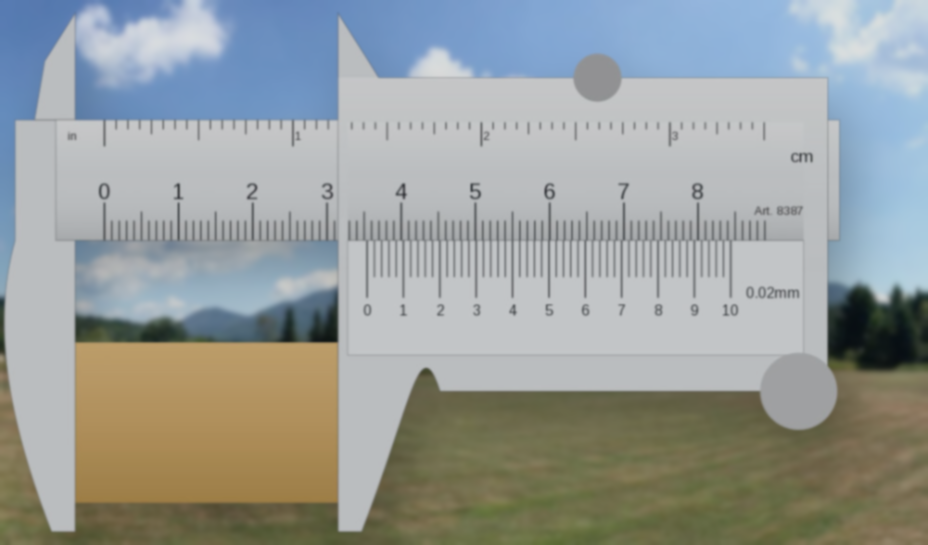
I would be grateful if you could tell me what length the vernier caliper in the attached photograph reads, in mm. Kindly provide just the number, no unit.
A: 35.4
